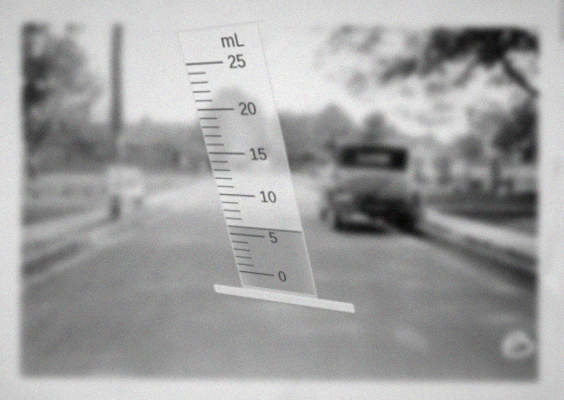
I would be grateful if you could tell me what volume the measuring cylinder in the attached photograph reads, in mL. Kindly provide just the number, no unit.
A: 6
